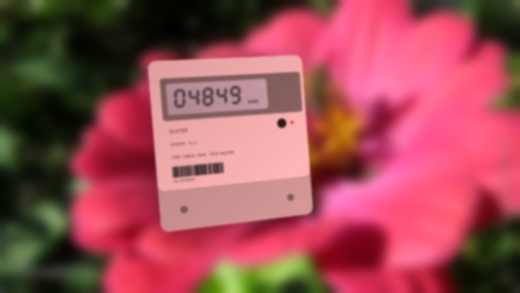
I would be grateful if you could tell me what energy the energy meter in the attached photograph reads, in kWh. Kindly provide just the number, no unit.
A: 4849
